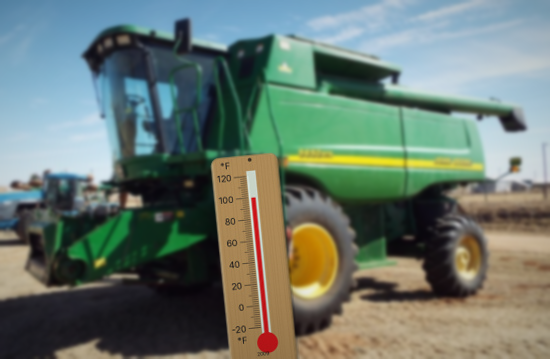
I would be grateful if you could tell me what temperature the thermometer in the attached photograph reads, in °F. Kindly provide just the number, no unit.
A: 100
